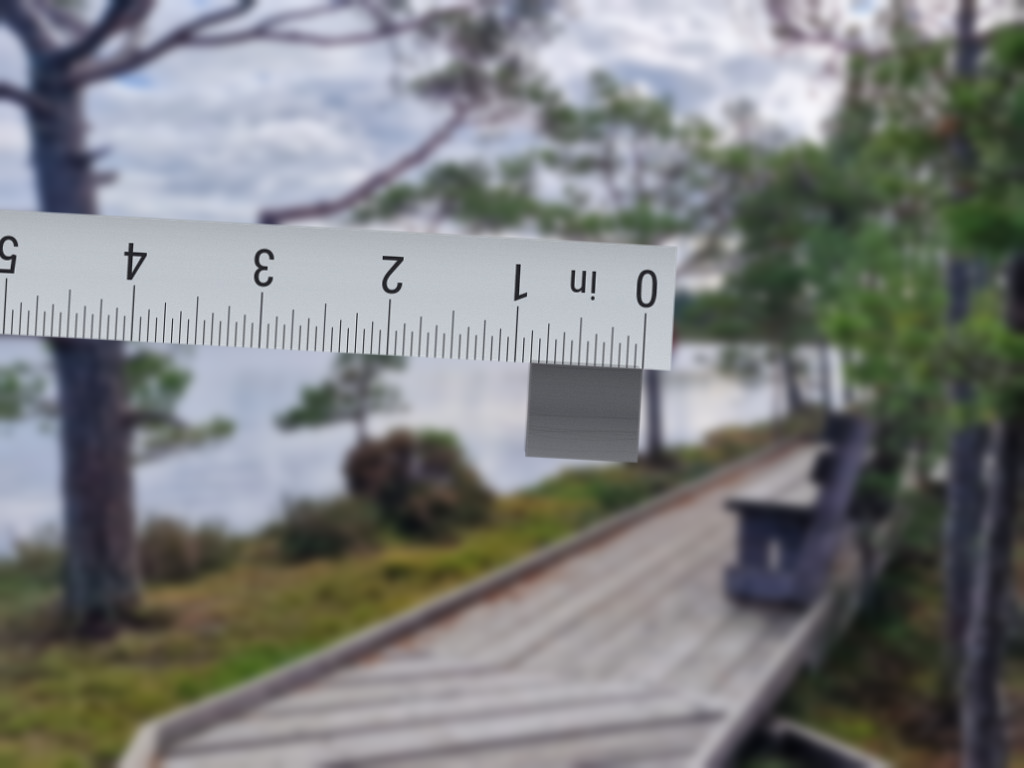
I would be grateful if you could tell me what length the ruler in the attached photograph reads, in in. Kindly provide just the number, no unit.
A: 0.875
